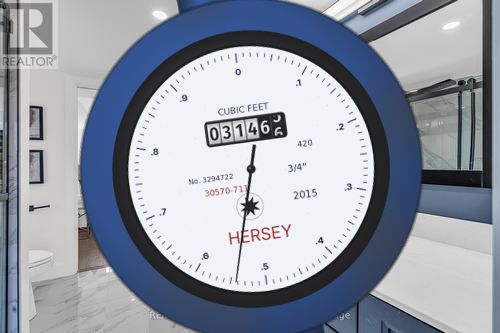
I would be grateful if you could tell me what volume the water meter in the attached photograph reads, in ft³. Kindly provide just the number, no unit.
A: 31465.54
